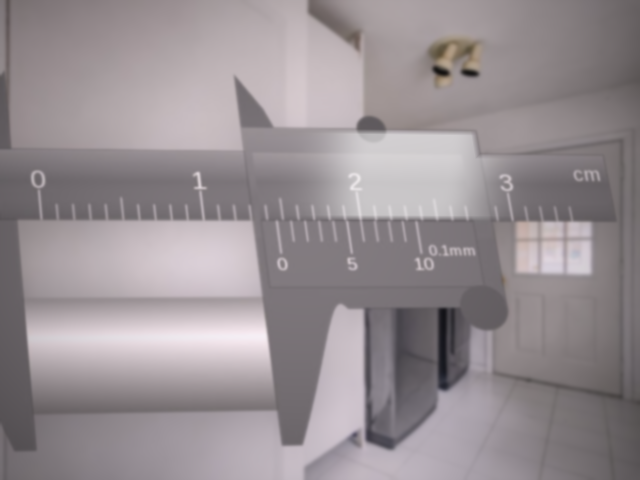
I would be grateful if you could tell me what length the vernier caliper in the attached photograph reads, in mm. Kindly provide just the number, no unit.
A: 14.6
